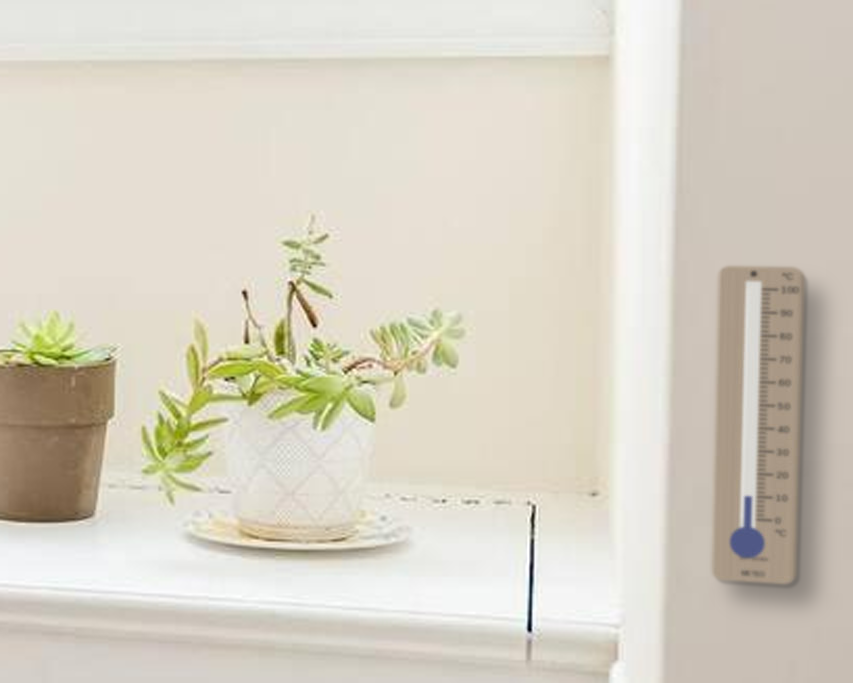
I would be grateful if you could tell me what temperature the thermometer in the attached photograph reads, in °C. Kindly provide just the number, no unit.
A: 10
